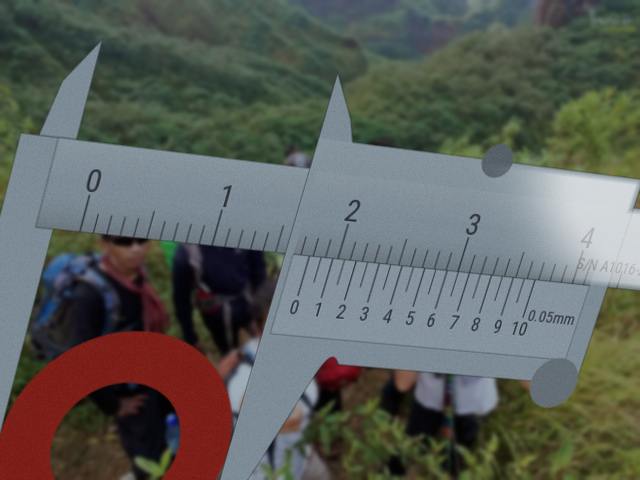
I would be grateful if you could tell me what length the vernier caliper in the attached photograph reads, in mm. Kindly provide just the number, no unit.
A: 17.7
